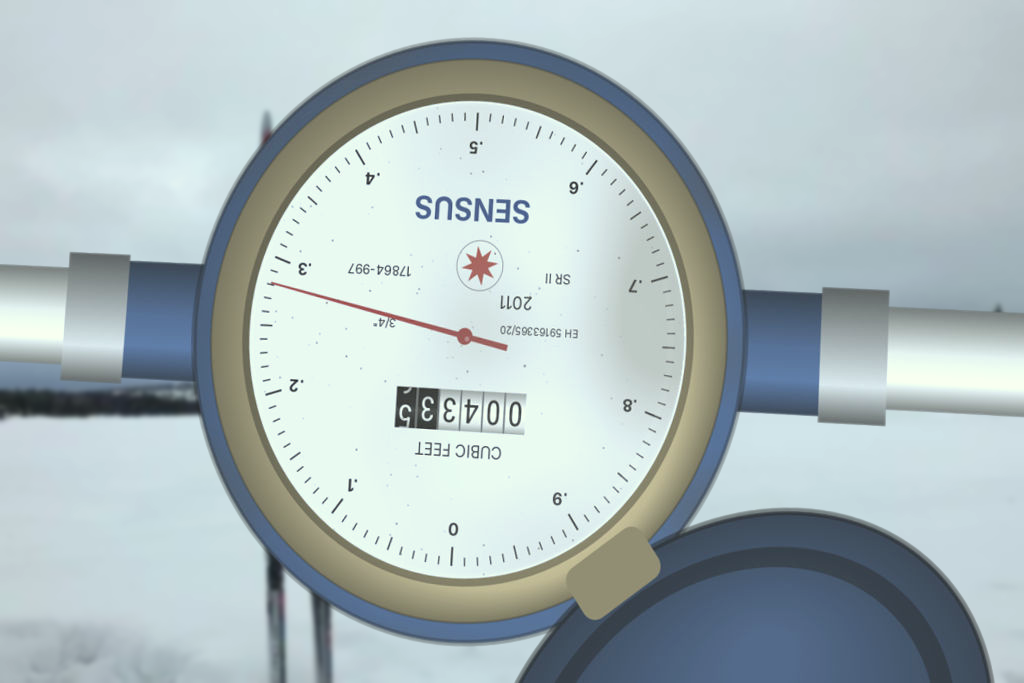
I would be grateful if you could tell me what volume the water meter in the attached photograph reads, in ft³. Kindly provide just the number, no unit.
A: 4335.28
